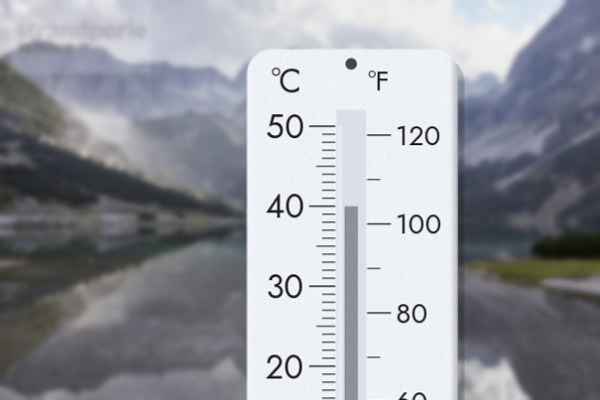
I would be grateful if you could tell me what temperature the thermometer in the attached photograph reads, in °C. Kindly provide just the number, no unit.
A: 40
